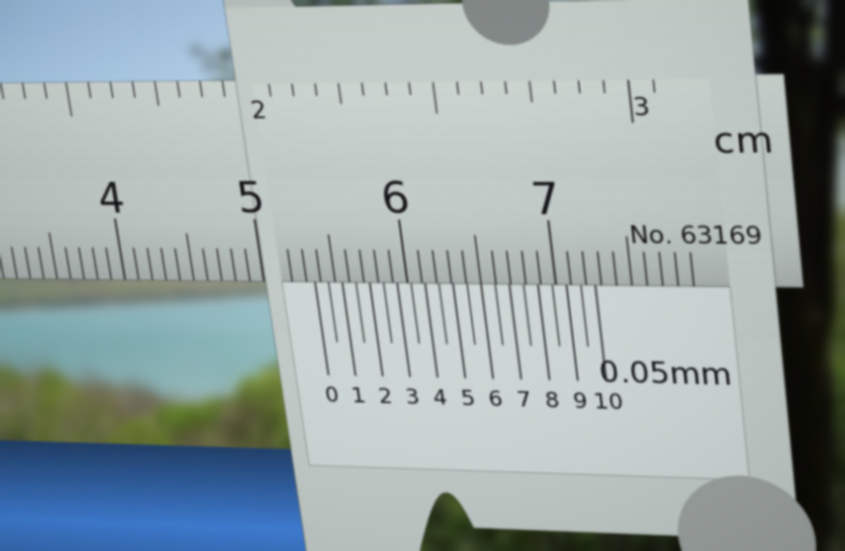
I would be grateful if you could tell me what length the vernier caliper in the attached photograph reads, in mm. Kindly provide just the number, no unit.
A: 53.6
